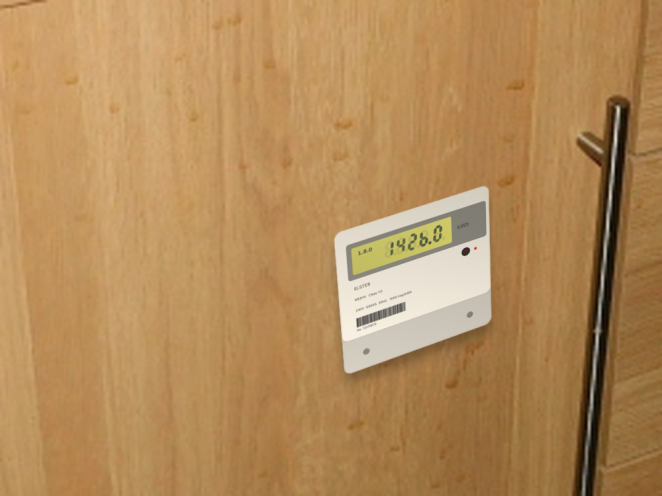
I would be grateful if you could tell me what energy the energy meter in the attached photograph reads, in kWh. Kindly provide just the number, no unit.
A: 1426.0
